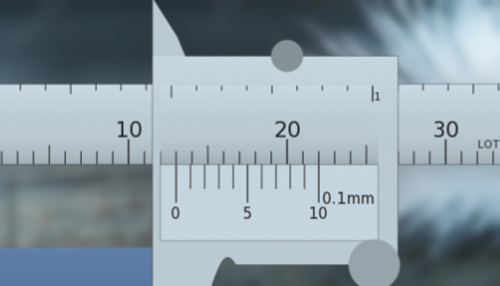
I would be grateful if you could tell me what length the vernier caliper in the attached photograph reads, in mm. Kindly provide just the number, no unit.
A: 13.0
